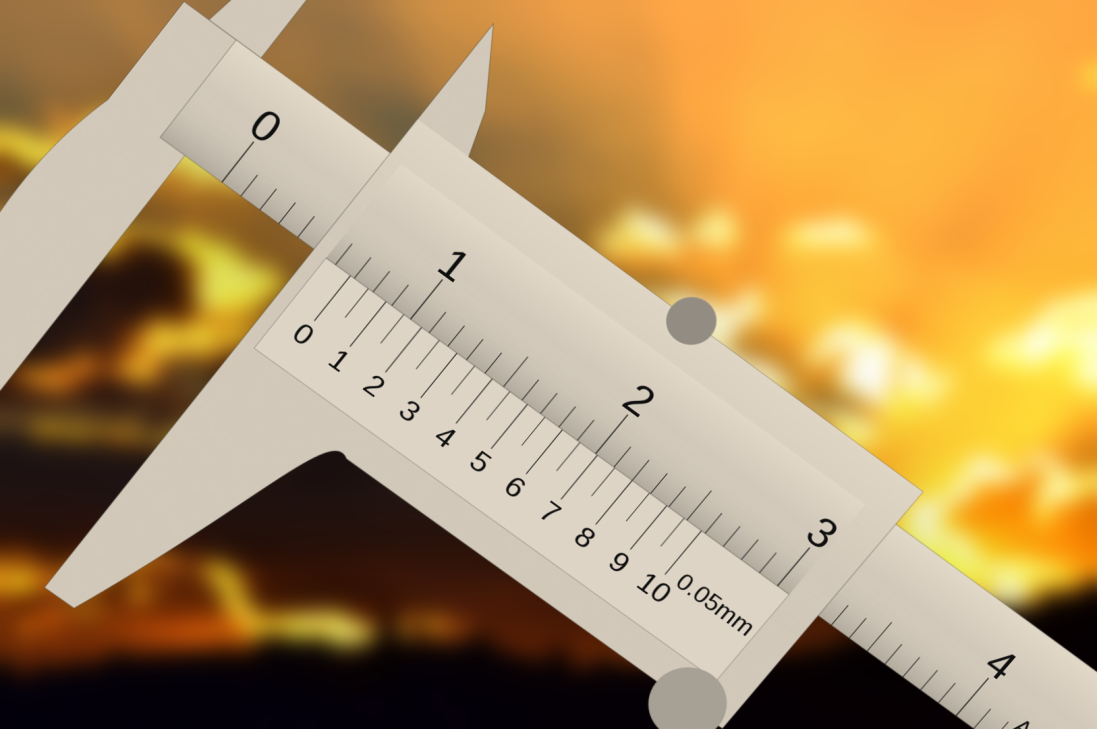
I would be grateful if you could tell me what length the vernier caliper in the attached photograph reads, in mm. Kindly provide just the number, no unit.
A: 6.80
